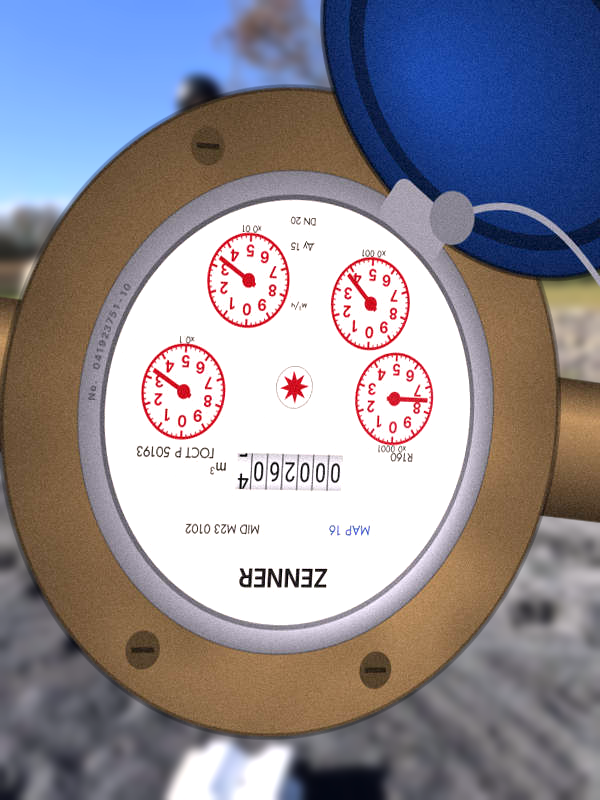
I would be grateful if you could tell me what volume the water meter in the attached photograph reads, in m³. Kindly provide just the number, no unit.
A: 2604.3337
